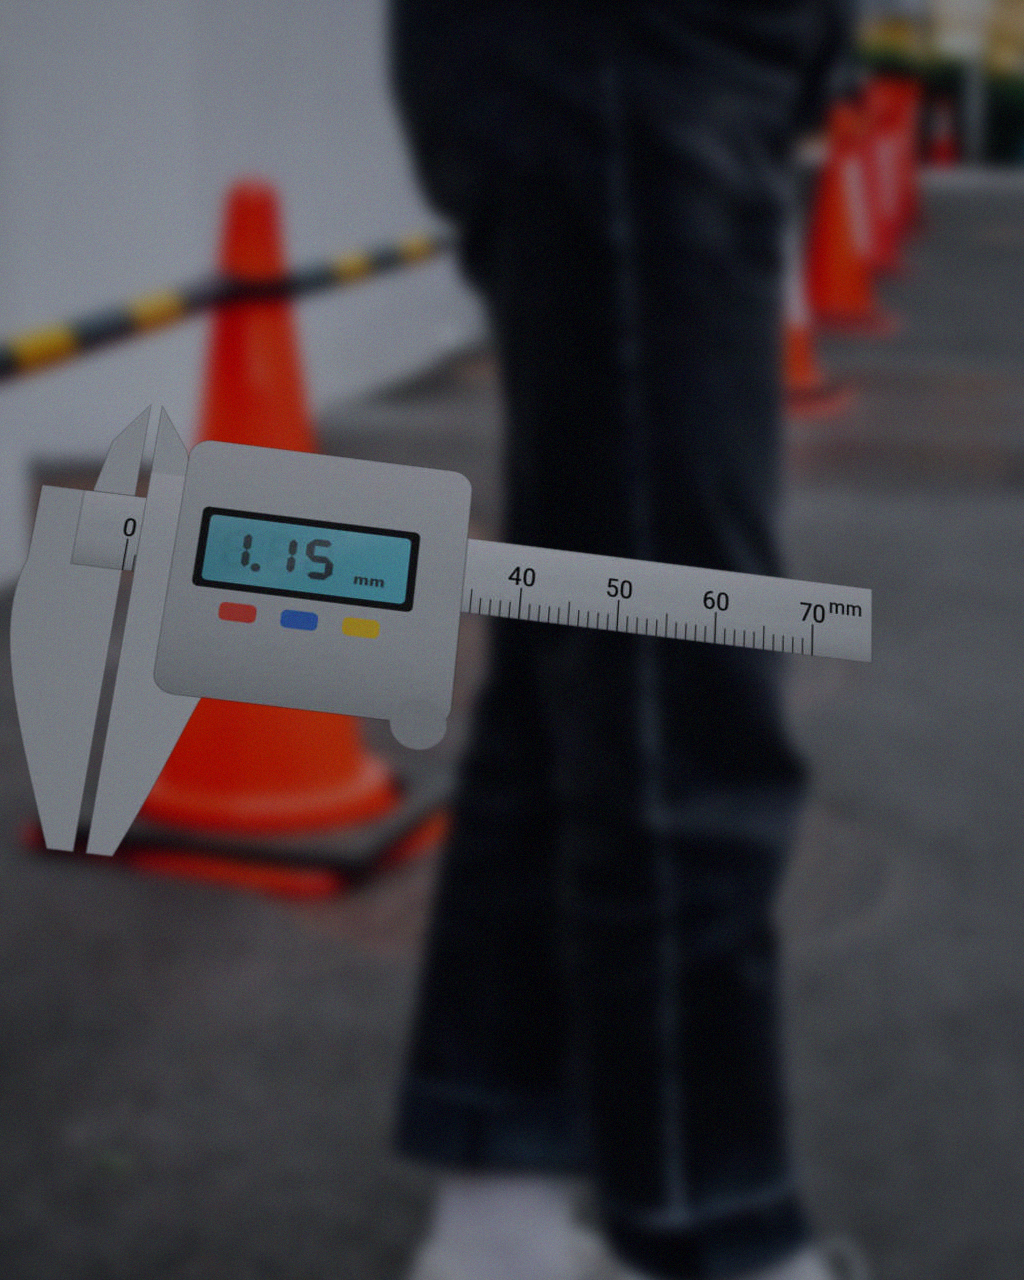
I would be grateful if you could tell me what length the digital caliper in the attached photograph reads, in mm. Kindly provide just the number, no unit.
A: 1.15
